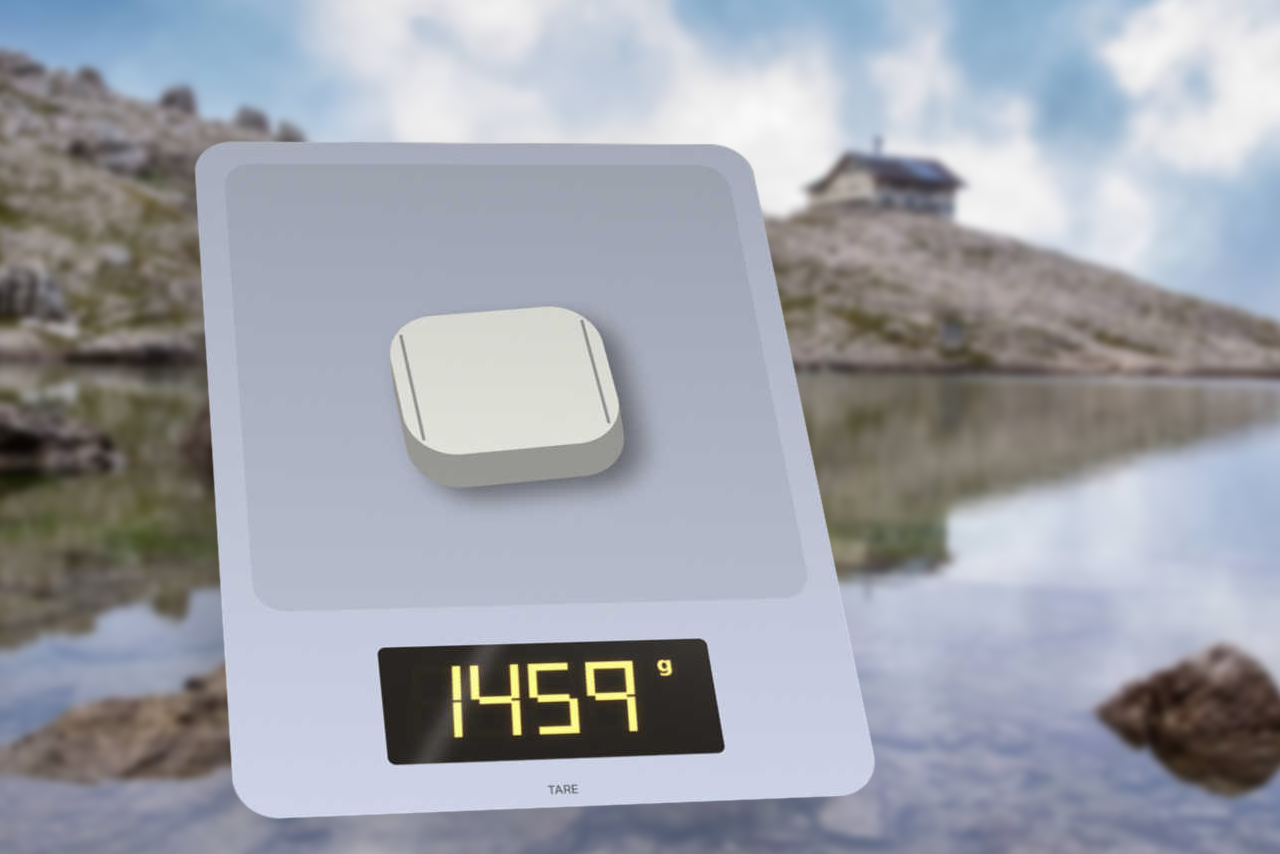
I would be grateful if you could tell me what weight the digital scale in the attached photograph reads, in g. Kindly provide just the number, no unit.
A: 1459
